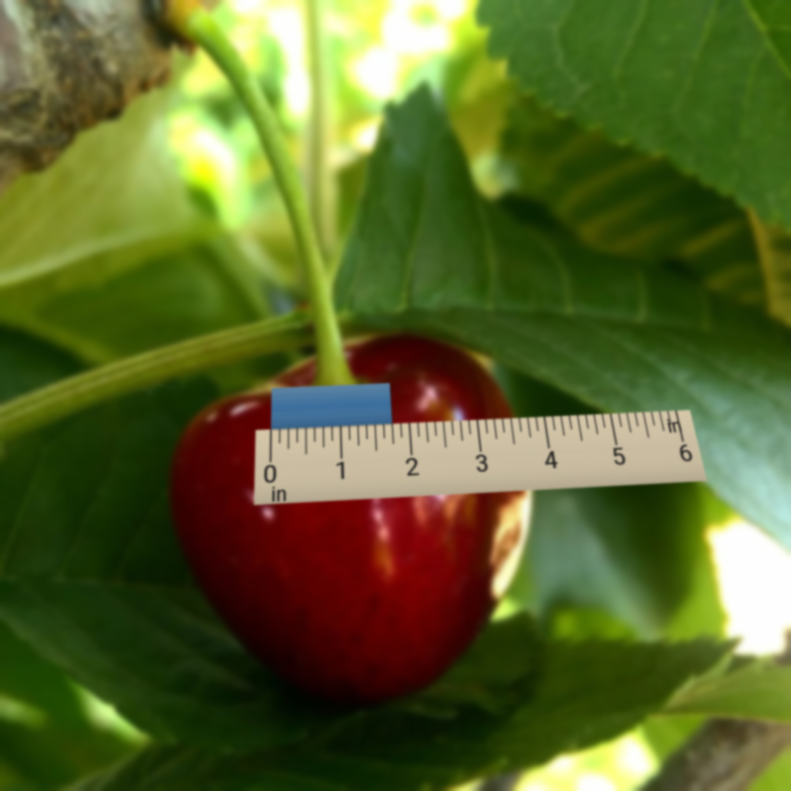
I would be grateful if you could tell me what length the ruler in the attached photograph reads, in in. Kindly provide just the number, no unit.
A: 1.75
